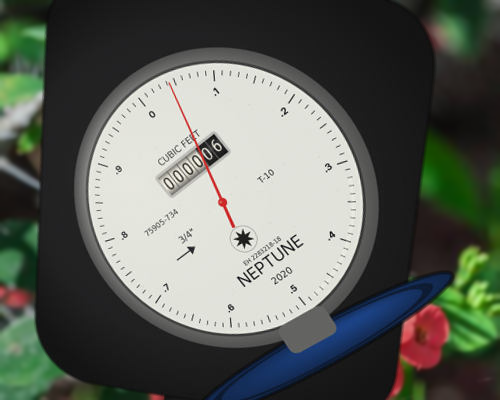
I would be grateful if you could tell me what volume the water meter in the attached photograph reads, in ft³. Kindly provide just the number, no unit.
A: 6.04
